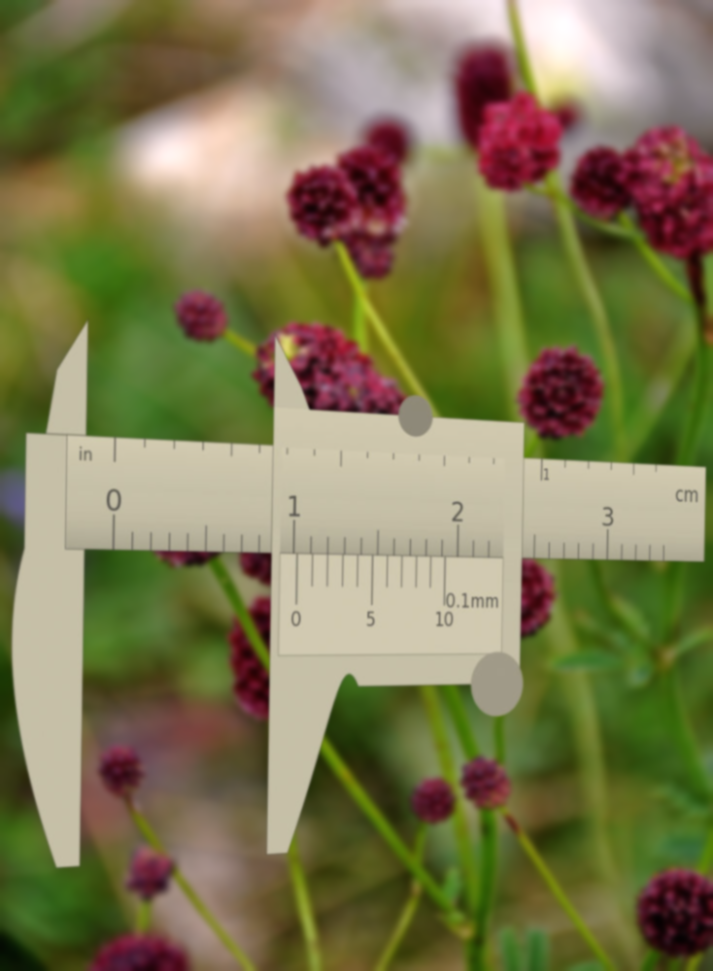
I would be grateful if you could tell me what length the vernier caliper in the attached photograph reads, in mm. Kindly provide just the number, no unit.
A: 10.2
